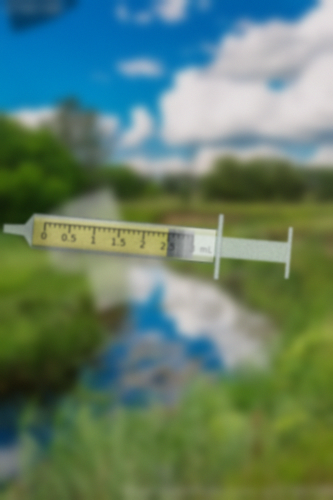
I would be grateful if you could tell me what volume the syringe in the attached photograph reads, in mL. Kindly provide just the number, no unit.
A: 2.5
